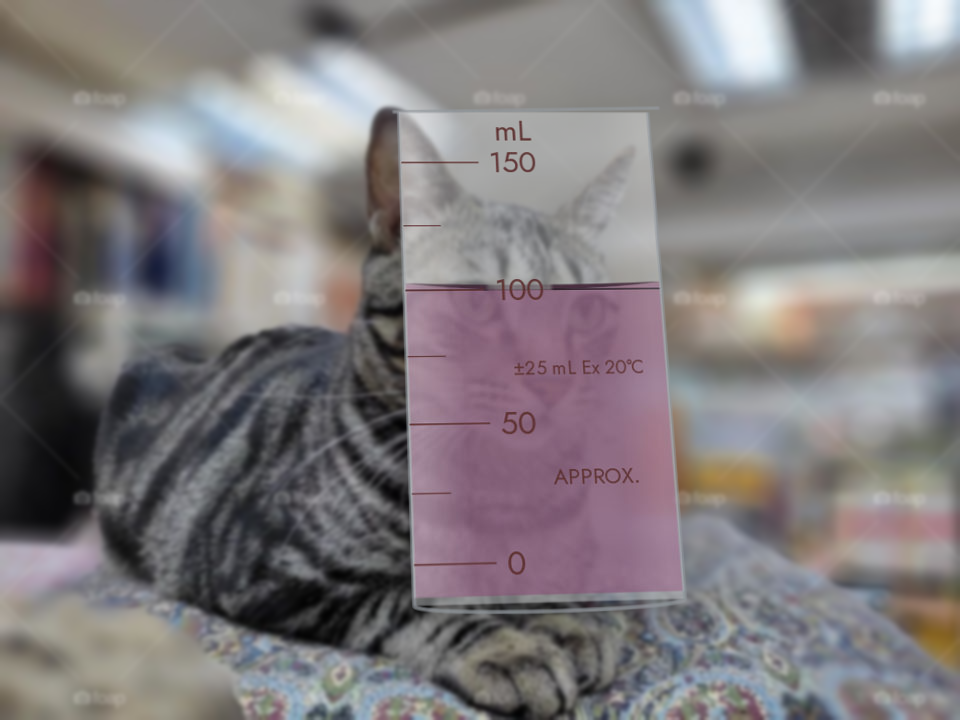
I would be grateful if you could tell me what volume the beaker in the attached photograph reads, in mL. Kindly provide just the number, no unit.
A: 100
